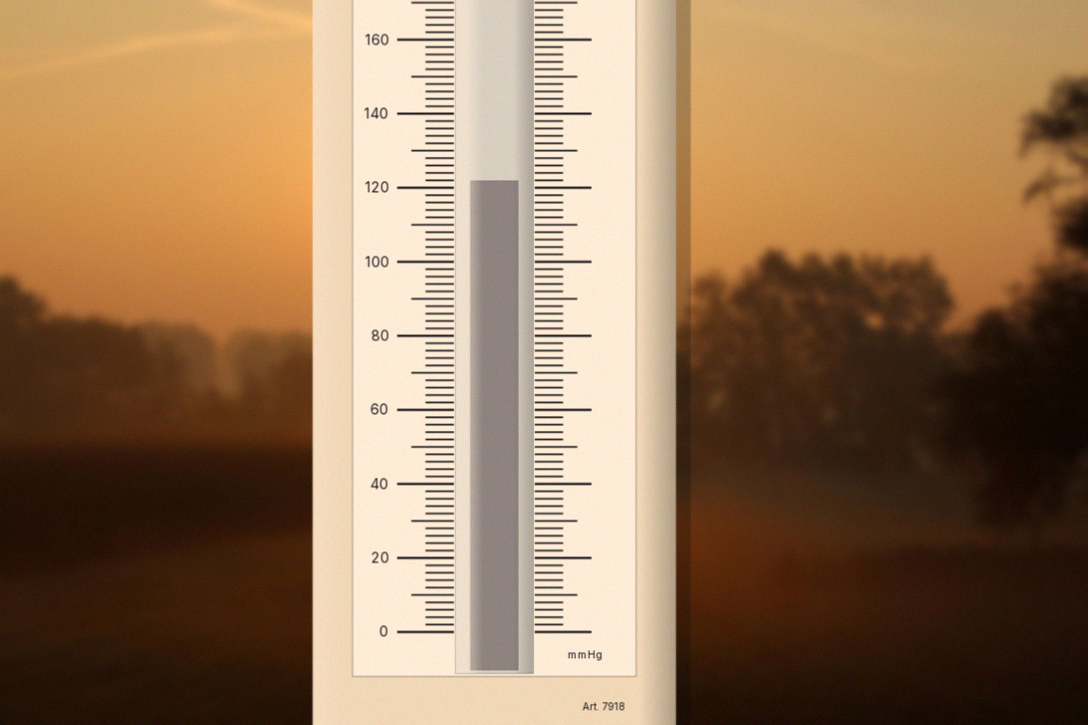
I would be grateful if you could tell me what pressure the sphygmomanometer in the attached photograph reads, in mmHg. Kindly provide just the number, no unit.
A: 122
